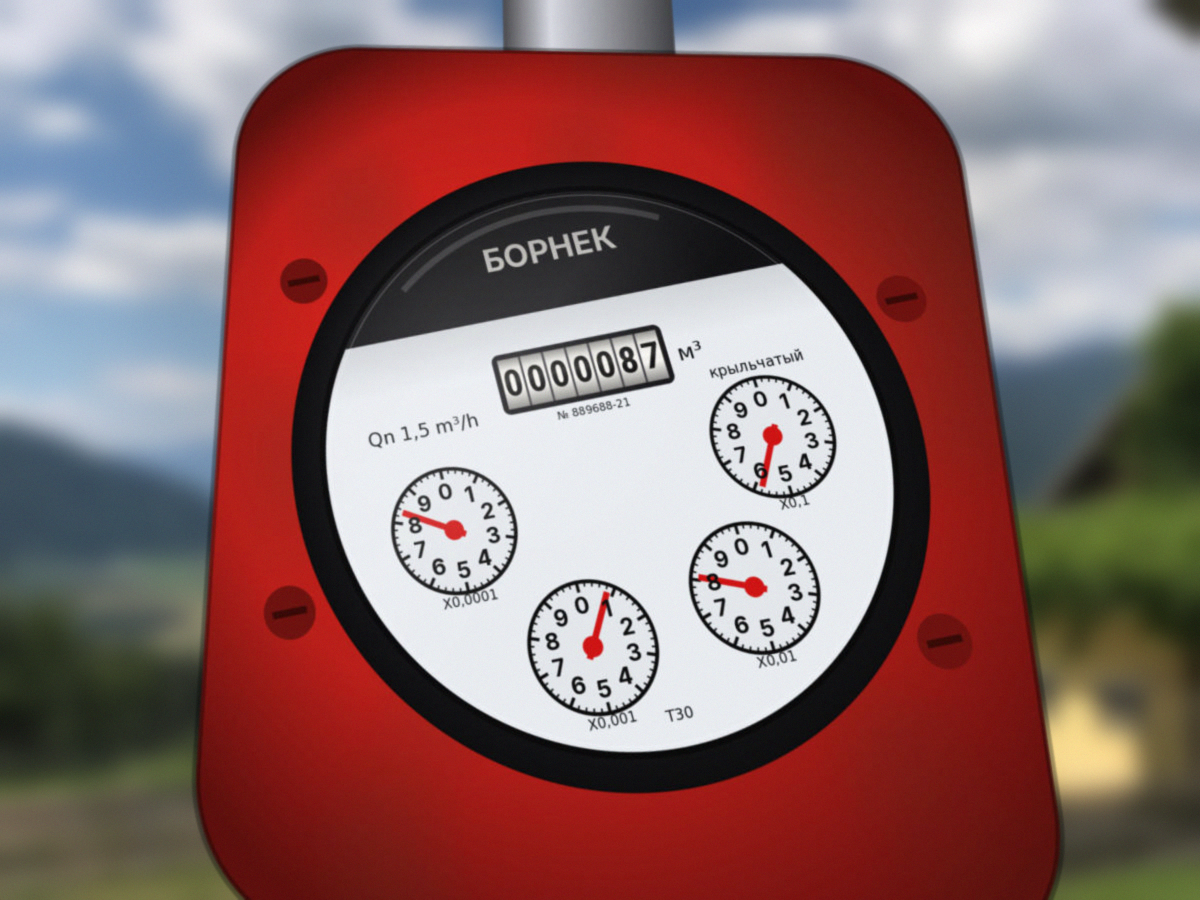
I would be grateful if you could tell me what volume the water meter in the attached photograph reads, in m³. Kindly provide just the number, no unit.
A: 87.5808
